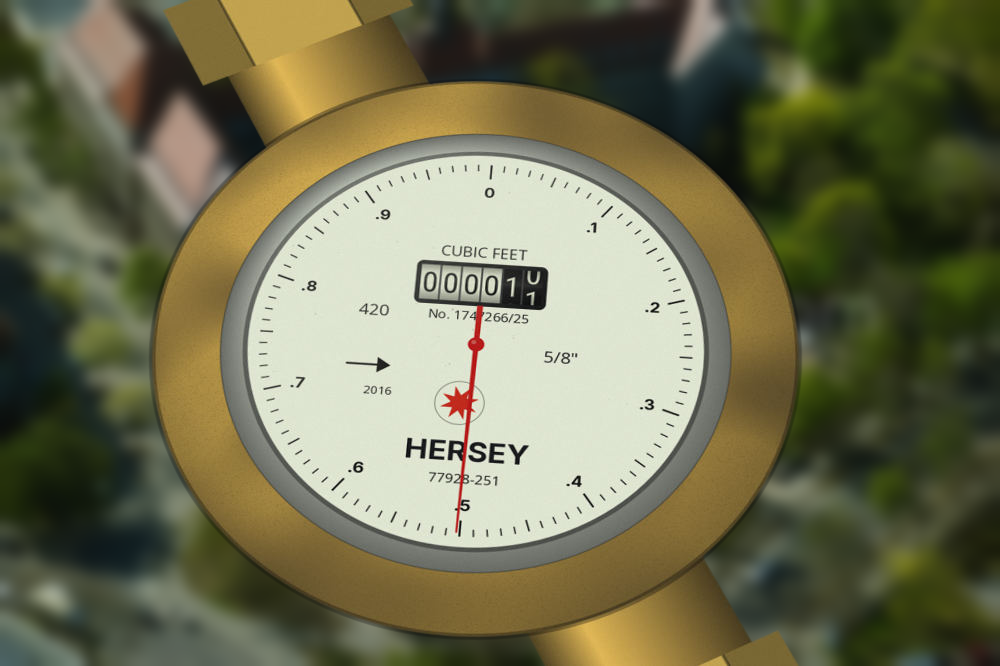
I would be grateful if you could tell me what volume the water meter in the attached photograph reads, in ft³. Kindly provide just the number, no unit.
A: 10.50
